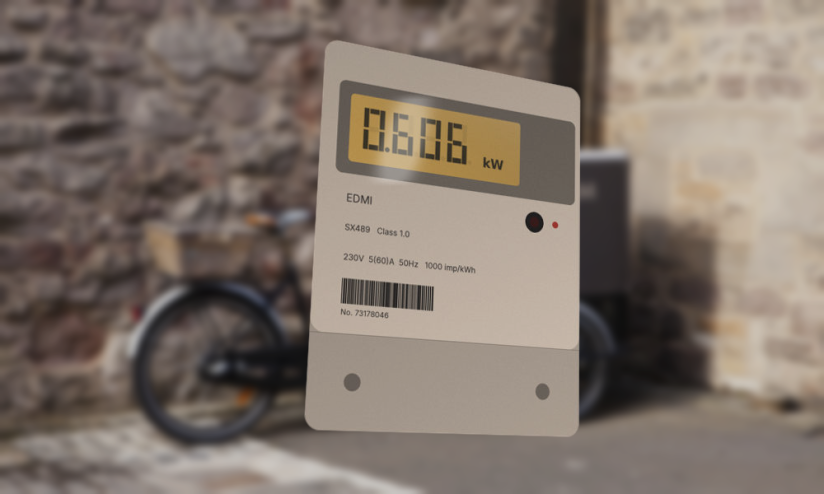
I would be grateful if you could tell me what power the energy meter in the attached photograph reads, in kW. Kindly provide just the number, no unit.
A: 0.606
